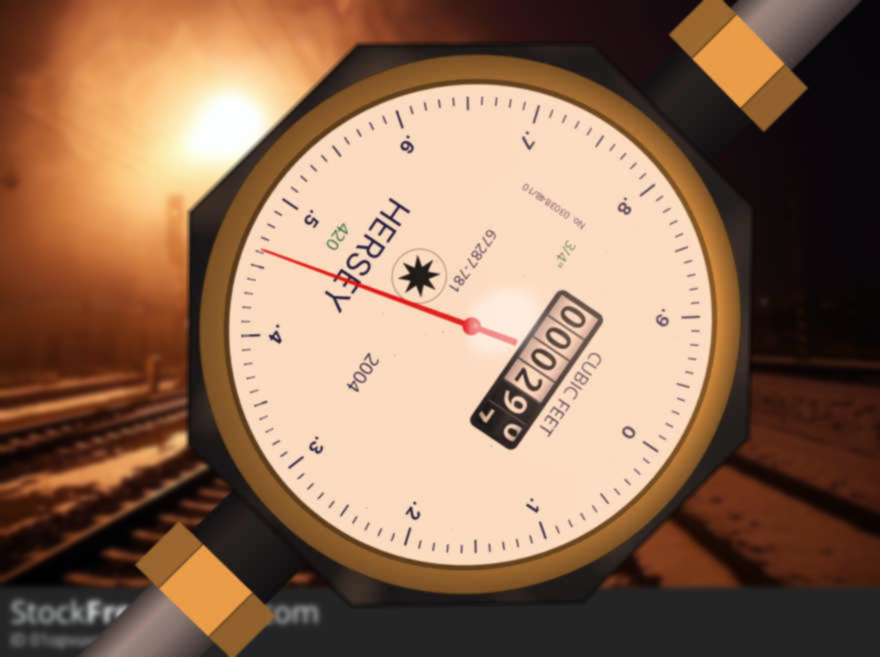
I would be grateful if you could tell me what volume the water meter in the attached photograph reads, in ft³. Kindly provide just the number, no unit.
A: 296.46
